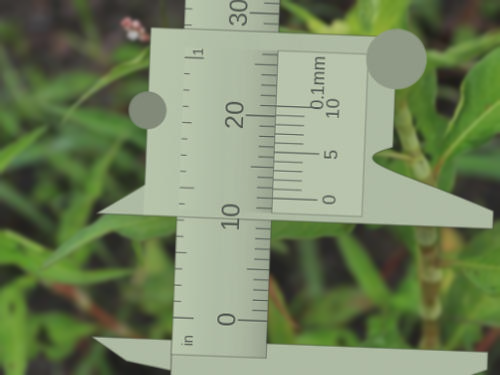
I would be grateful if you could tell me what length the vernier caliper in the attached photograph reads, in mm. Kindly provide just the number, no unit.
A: 12.0
